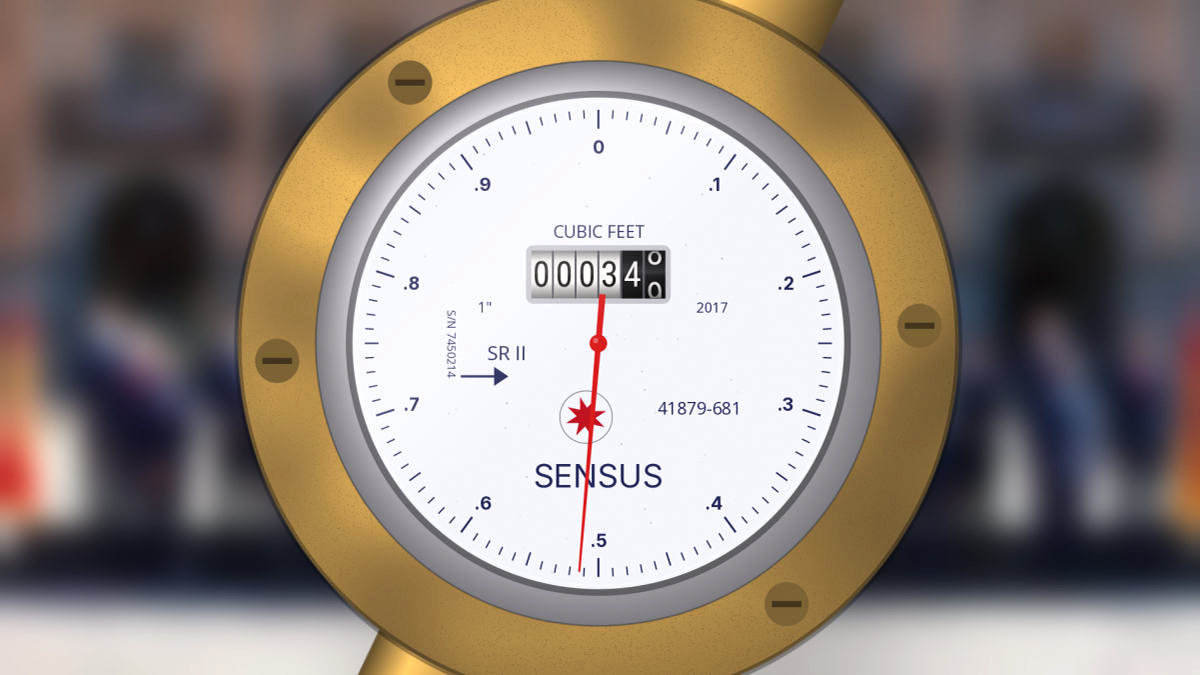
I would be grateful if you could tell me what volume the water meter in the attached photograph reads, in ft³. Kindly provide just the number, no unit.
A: 348.51
